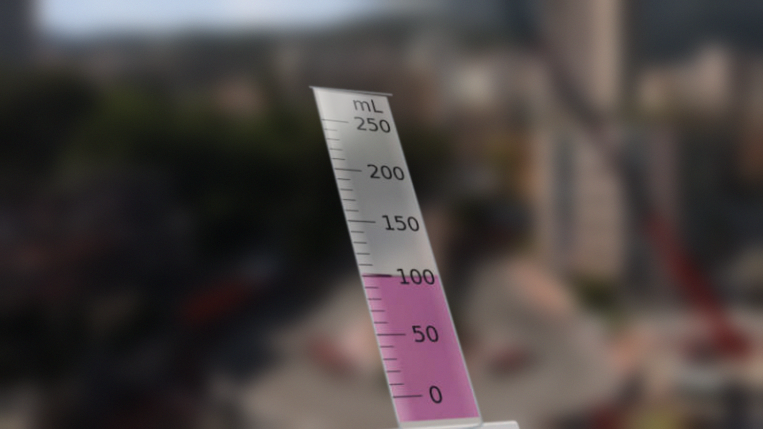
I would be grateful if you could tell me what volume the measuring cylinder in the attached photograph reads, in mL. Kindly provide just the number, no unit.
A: 100
